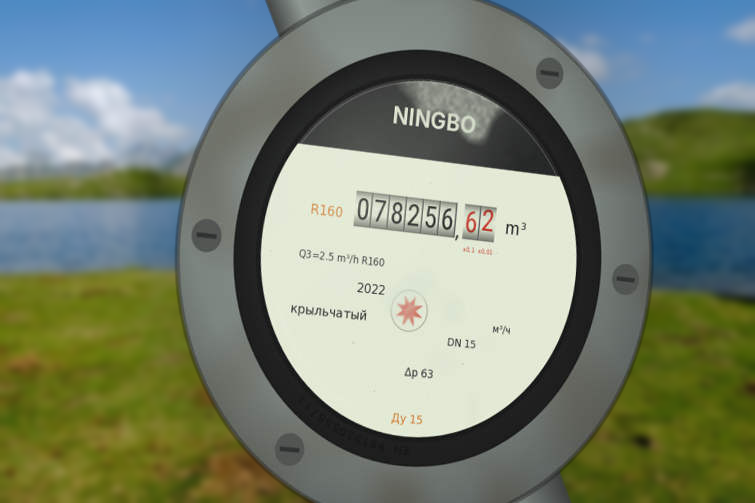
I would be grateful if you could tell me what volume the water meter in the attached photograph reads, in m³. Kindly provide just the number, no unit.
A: 78256.62
